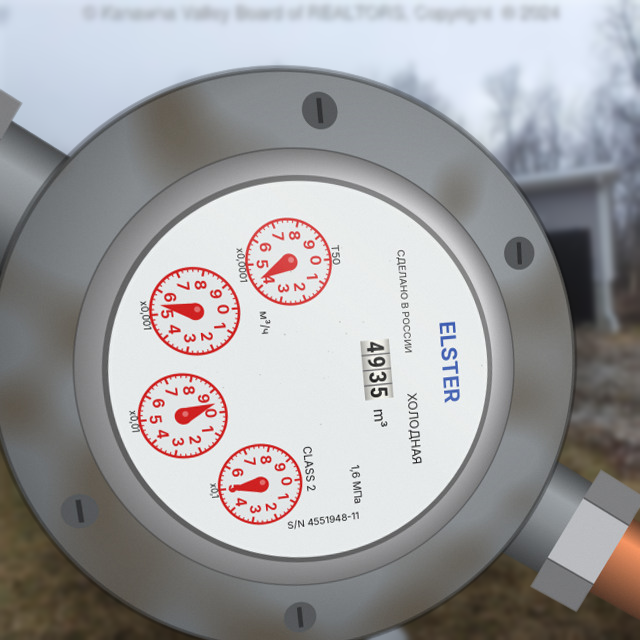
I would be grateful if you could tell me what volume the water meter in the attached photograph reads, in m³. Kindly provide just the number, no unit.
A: 4935.4954
